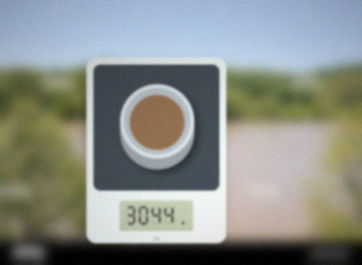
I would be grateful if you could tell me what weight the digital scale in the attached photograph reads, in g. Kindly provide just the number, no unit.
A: 3044
